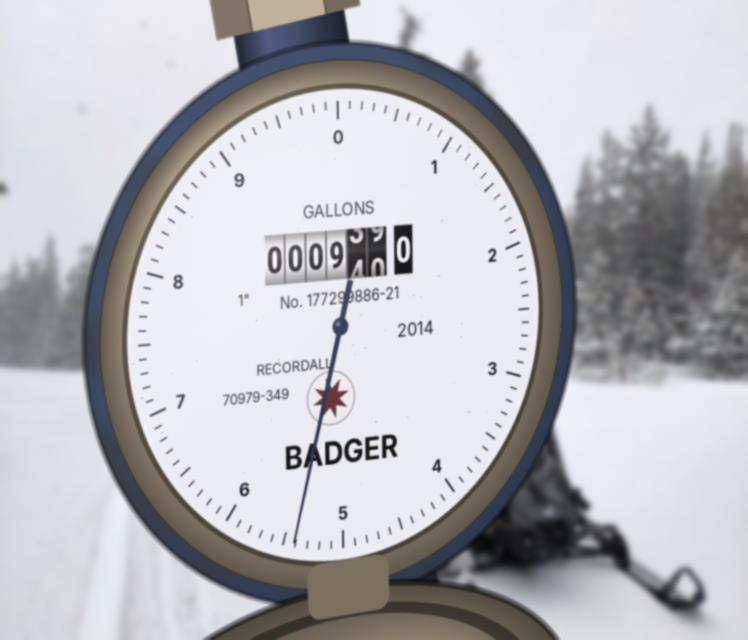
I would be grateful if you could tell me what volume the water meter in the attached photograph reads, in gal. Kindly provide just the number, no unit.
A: 9395.4
